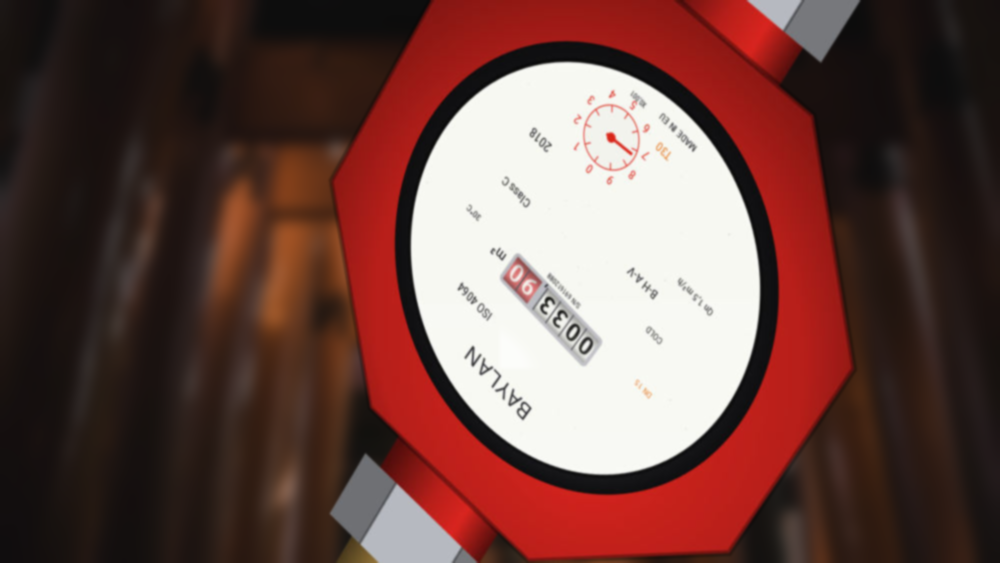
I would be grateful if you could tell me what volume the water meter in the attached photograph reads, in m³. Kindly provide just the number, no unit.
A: 33.907
